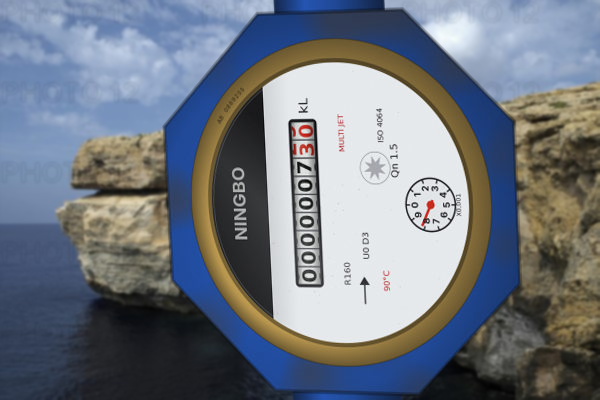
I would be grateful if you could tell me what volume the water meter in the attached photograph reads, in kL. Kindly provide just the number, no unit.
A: 7.298
